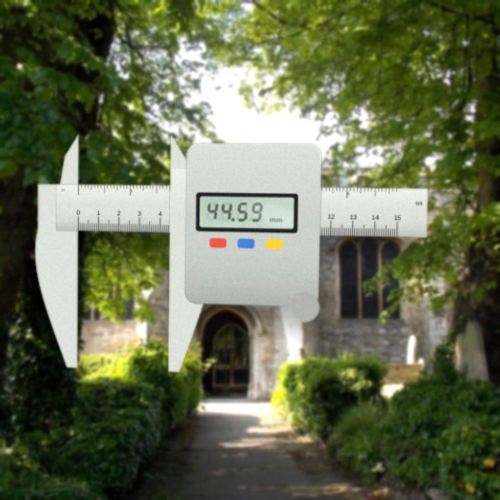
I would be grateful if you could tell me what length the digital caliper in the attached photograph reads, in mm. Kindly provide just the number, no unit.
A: 44.59
